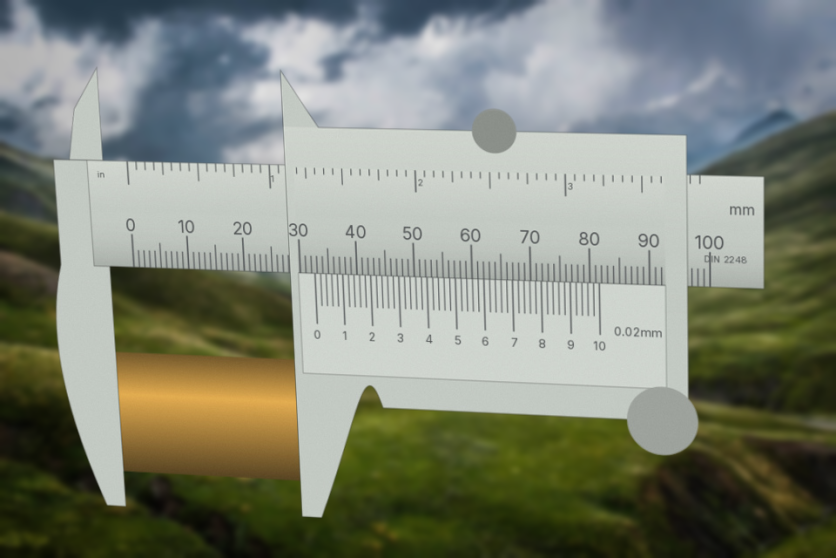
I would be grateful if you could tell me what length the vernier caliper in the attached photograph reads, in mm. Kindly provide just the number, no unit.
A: 32.6
